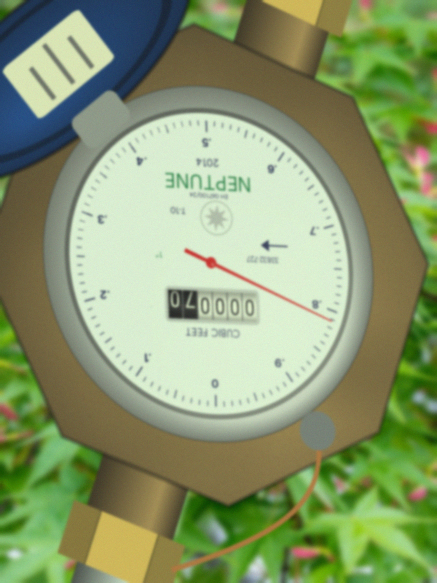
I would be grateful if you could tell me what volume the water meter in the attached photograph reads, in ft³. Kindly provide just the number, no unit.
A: 69.81
